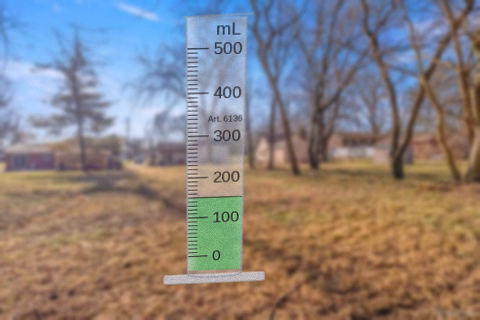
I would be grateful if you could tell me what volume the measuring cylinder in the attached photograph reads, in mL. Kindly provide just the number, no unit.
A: 150
